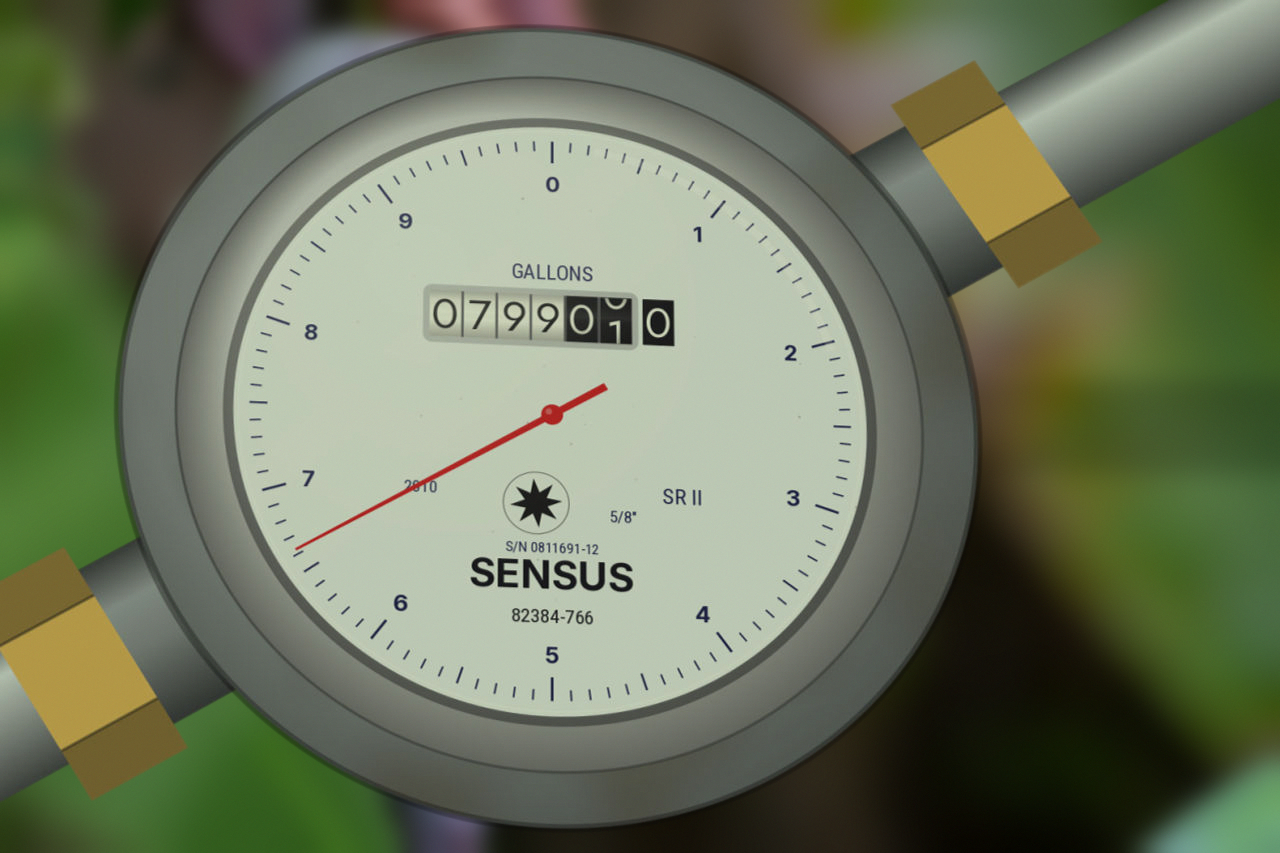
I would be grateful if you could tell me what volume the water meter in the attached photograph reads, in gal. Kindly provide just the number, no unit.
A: 799006.6
